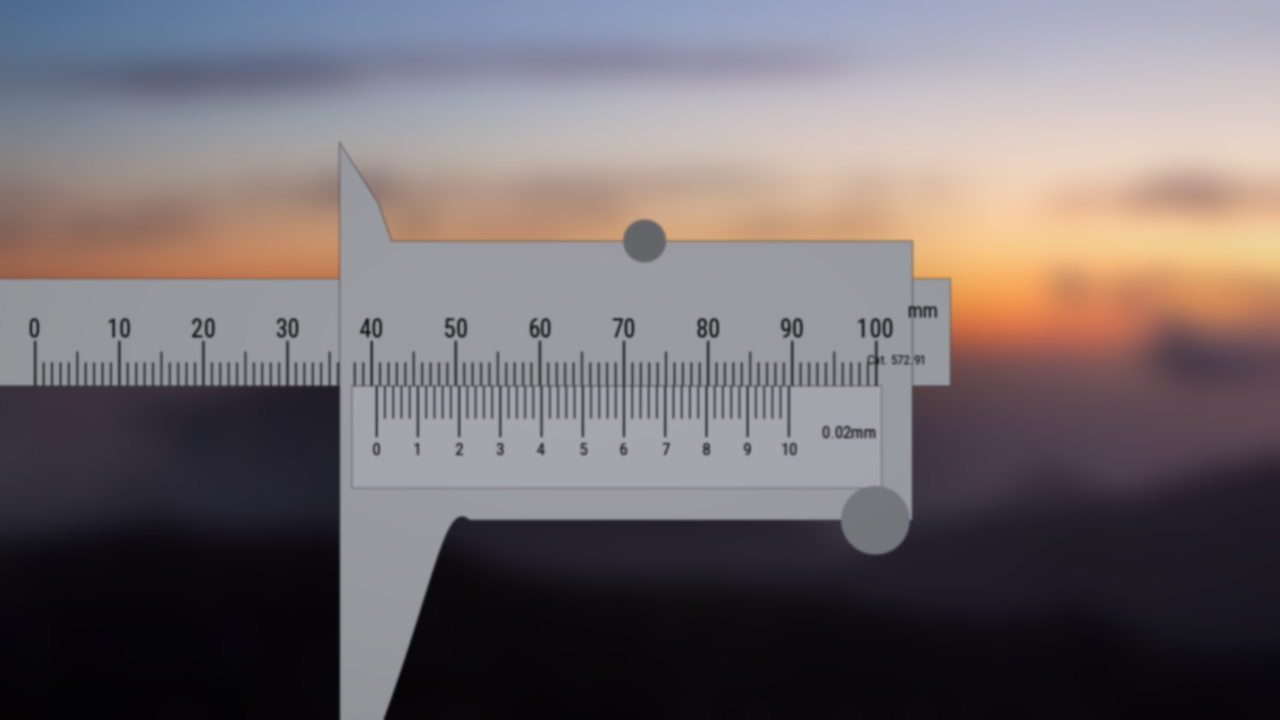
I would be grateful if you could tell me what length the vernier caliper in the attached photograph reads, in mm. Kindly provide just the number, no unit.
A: 40.6
